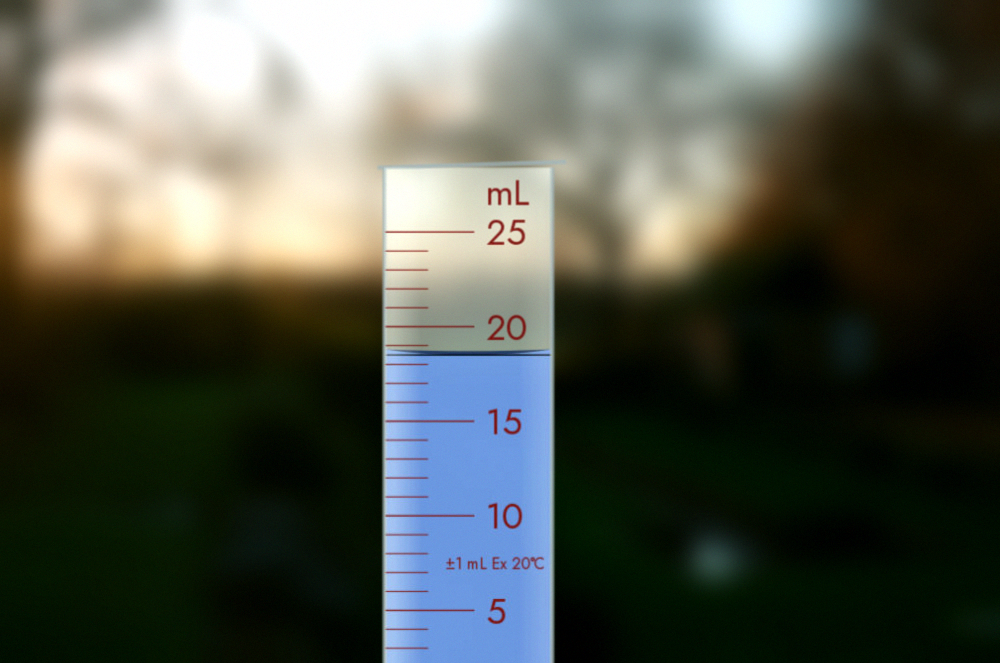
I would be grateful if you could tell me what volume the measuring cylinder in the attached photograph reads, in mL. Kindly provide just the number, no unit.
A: 18.5
